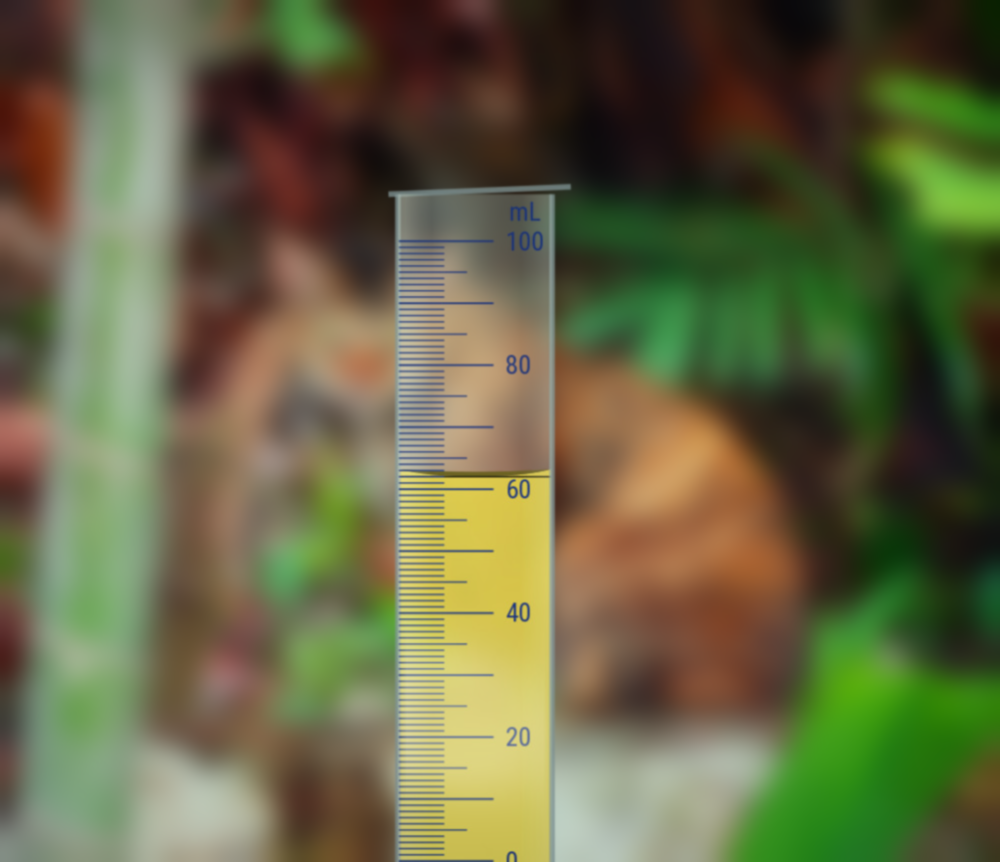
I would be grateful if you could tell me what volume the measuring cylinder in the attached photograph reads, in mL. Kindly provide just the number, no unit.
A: 62
